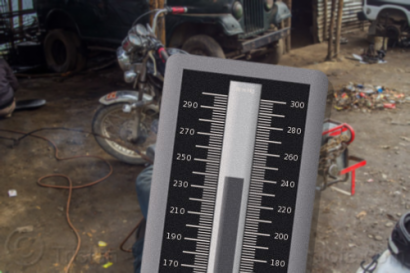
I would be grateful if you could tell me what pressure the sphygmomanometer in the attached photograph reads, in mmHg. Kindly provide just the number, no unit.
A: 240
